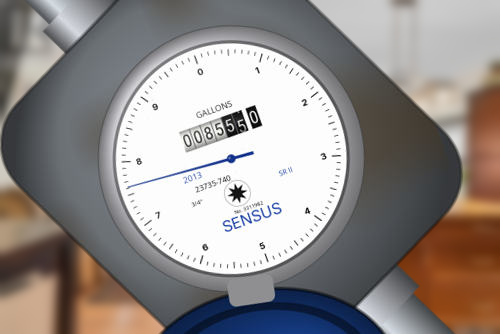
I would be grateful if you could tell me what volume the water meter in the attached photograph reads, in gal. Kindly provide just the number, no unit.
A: 85547.6
